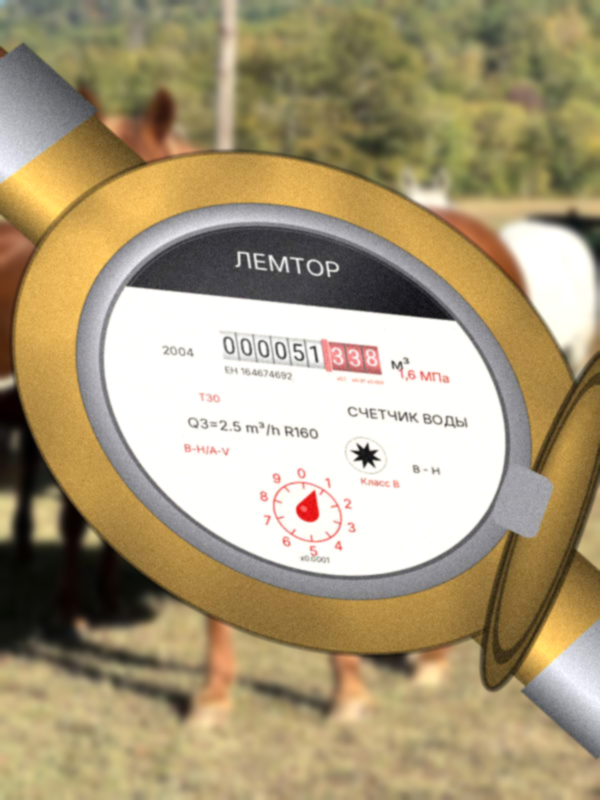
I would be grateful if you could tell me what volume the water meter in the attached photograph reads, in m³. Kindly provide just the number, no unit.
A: 51.3380
